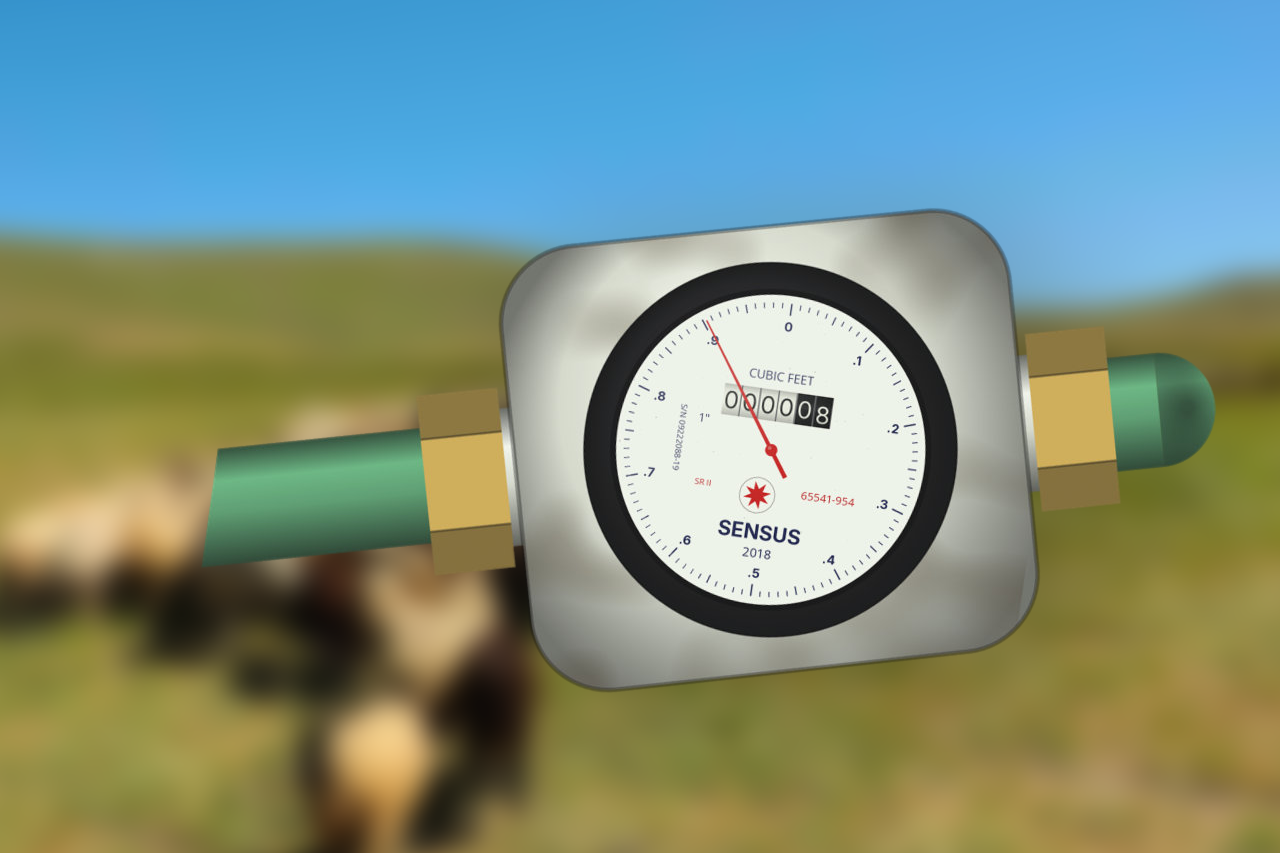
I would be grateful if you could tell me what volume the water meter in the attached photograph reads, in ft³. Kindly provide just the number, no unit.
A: 7.90
